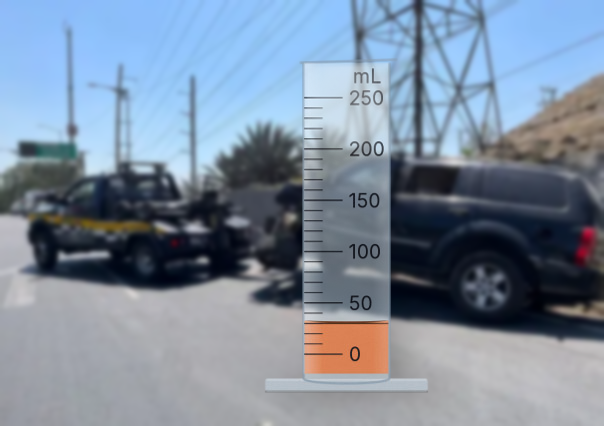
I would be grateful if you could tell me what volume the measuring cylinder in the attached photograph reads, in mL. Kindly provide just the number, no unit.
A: 30
